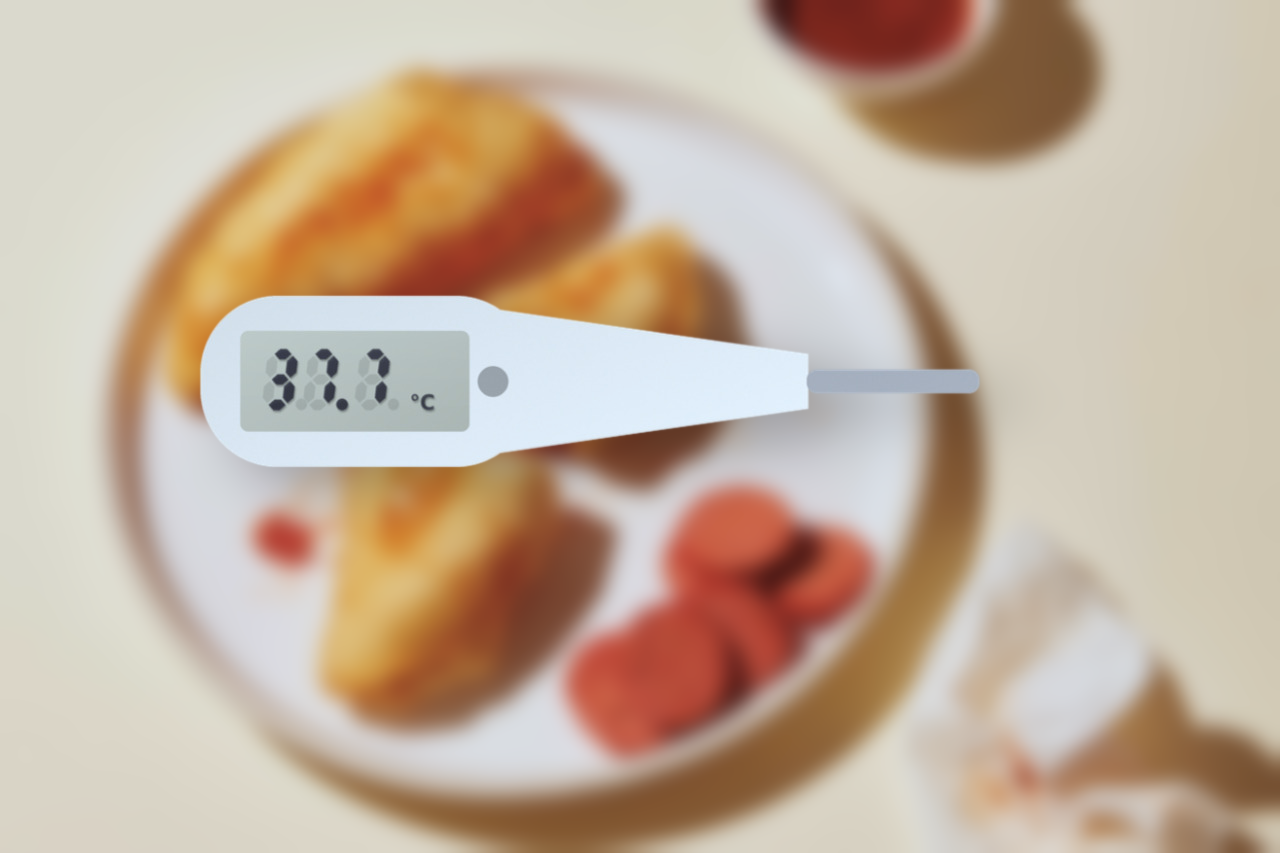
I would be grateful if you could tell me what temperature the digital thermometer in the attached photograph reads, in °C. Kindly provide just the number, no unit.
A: 37.7
